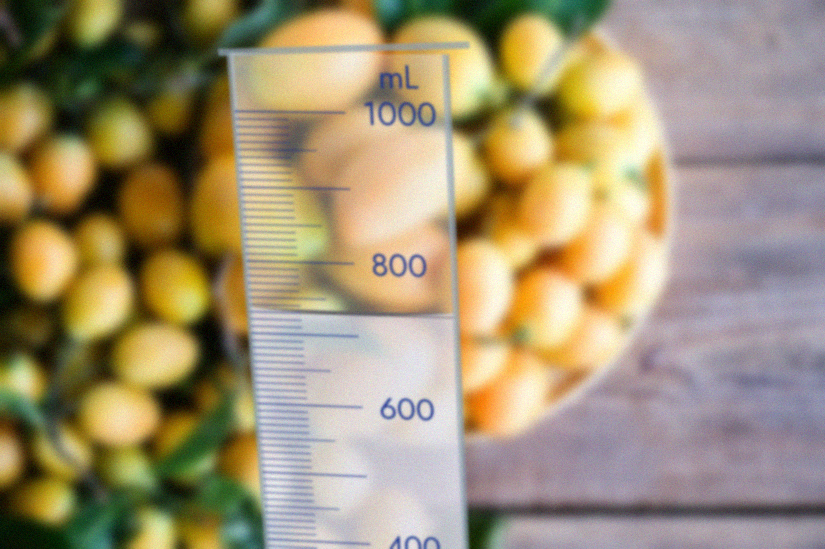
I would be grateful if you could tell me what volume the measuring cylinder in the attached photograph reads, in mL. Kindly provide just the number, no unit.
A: 730
